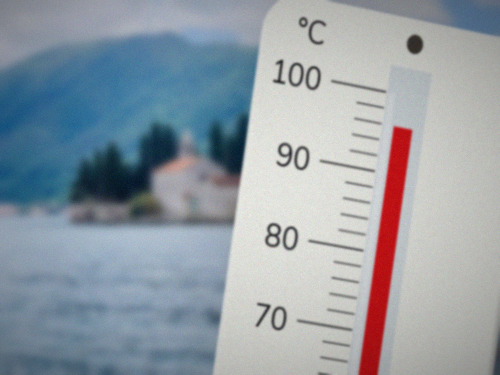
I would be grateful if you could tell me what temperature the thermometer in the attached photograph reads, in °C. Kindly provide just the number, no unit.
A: 96
